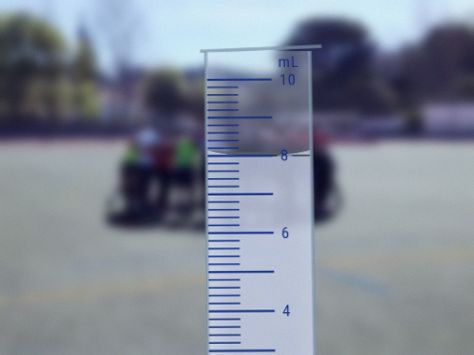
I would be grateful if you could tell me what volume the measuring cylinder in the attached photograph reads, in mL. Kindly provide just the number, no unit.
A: 8
